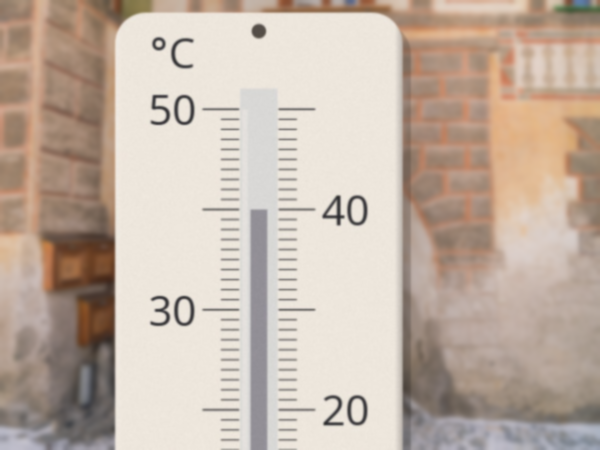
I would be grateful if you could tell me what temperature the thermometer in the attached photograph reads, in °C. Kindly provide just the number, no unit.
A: 40
